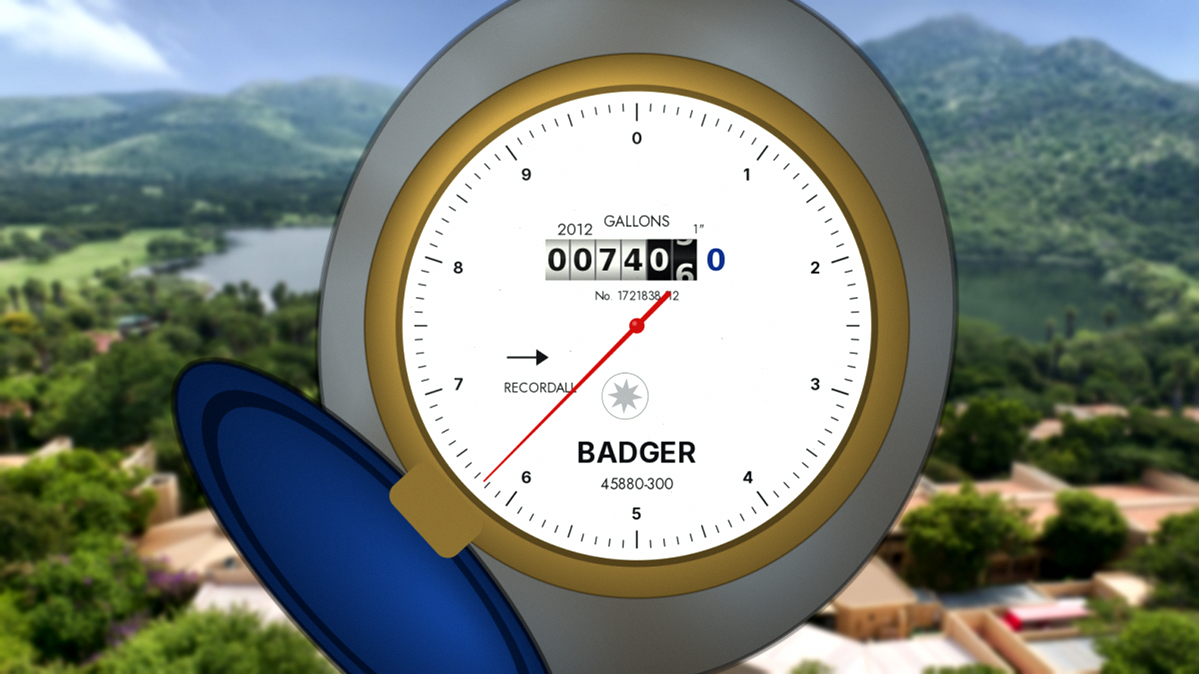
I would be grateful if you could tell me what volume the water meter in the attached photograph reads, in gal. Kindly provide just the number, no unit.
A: 74056.2
